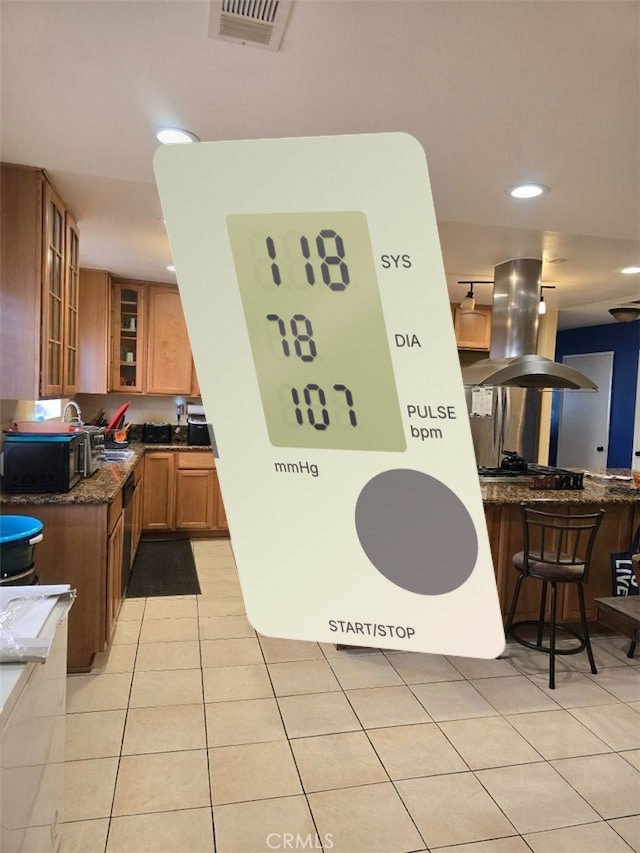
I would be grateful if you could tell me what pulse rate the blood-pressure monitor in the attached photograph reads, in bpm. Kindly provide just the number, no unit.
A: 107
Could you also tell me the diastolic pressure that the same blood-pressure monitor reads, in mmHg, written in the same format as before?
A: 78
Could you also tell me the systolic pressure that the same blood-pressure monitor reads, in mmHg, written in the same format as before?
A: 118
